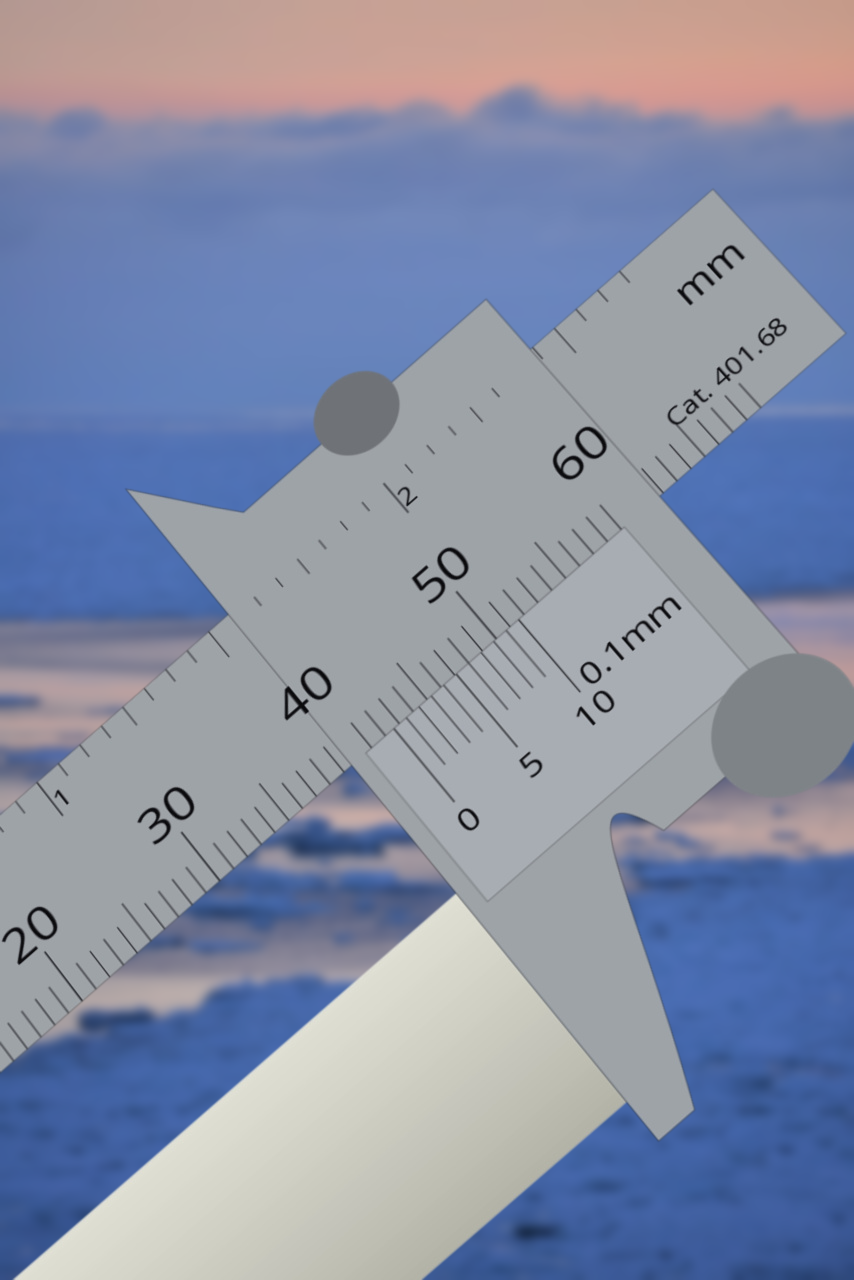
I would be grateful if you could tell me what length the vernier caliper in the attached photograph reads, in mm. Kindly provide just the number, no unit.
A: 42.6
